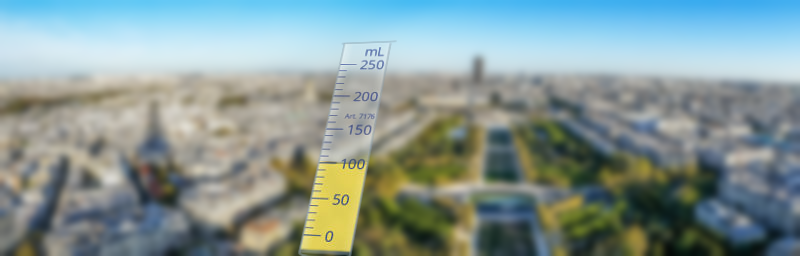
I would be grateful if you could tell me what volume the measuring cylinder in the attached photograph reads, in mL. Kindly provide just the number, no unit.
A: 100
